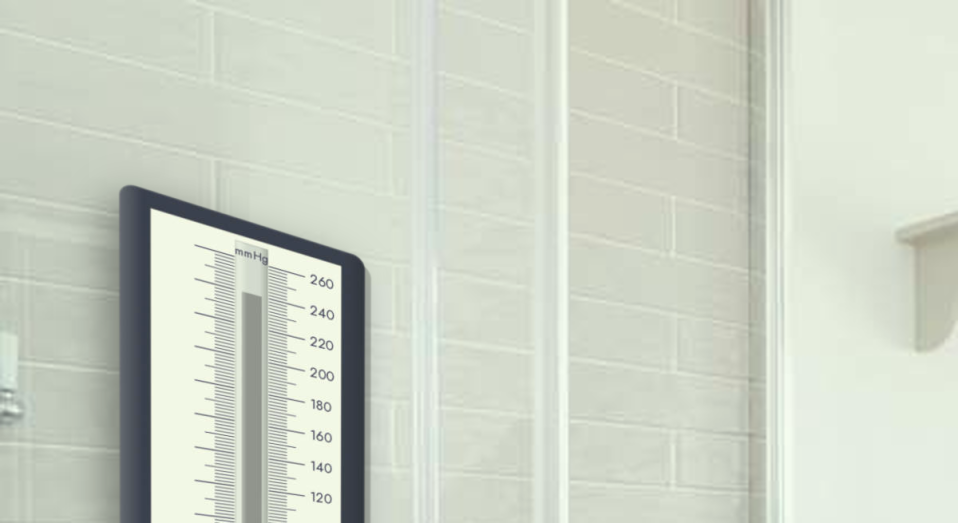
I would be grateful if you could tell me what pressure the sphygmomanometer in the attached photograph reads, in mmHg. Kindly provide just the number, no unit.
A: 240
